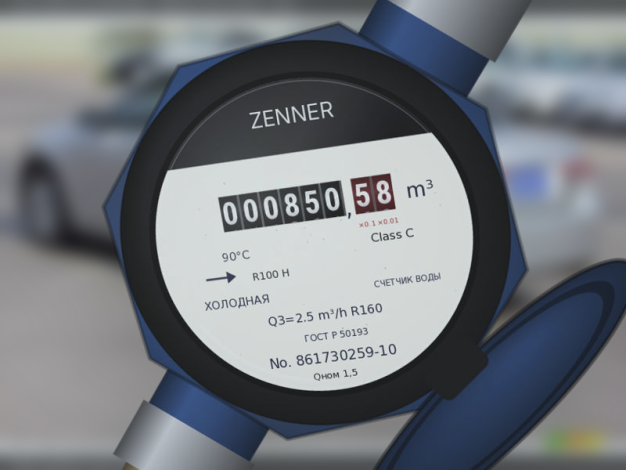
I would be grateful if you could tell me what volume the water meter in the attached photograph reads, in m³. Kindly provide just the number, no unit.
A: 850.58
